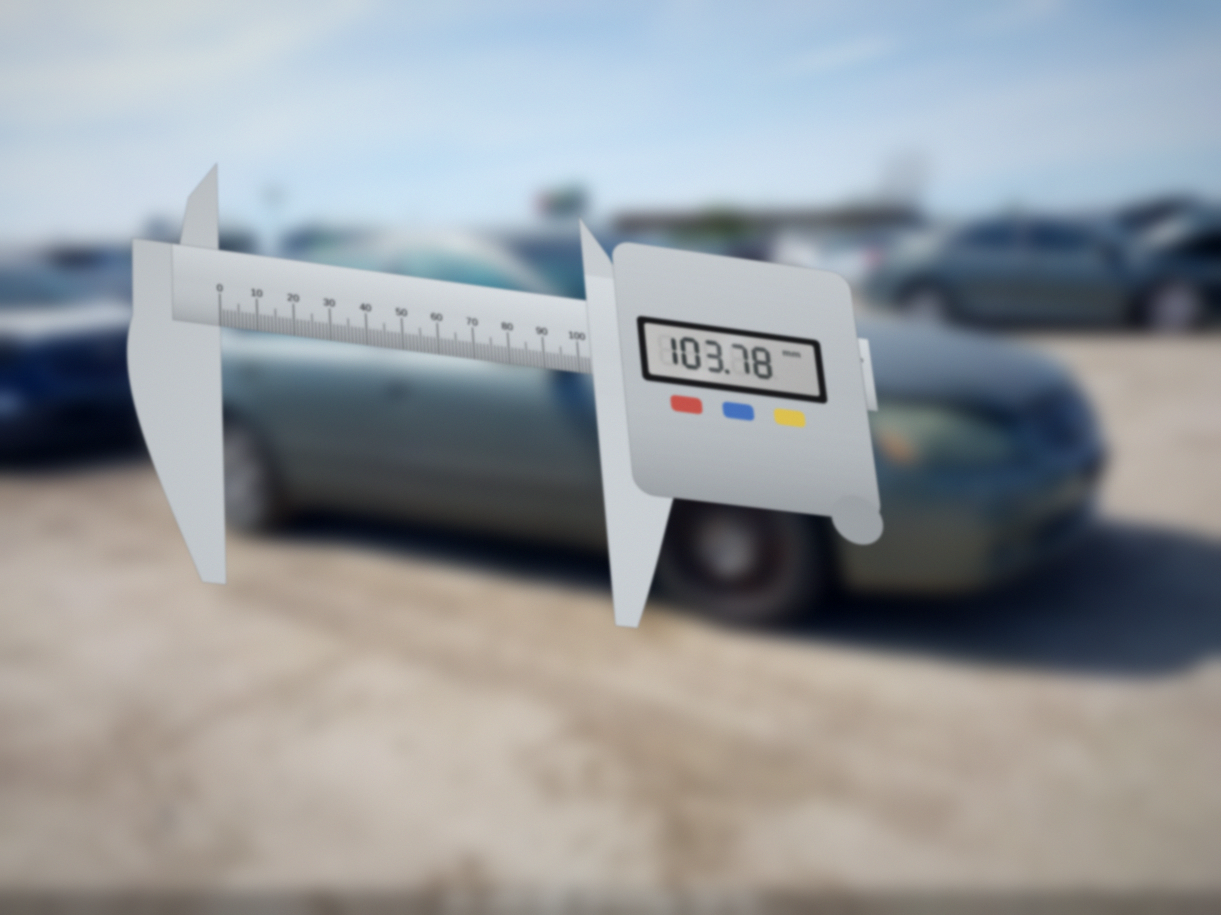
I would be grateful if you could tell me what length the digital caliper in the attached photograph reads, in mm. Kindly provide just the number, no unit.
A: 103.78
